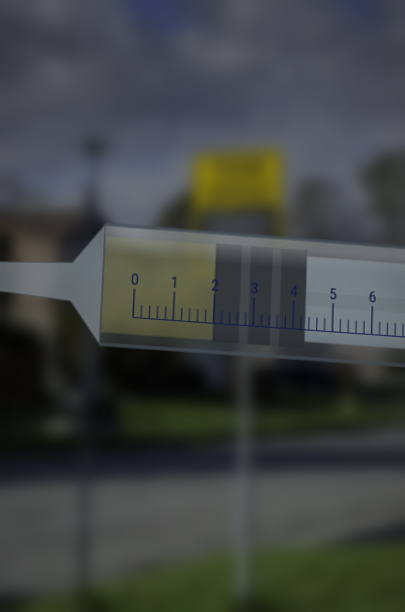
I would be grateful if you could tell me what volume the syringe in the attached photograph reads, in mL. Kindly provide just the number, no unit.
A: 2
